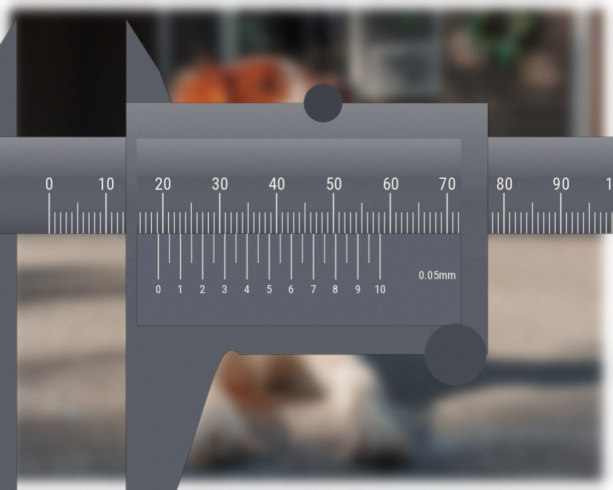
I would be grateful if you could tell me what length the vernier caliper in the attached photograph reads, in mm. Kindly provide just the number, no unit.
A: 19.2
